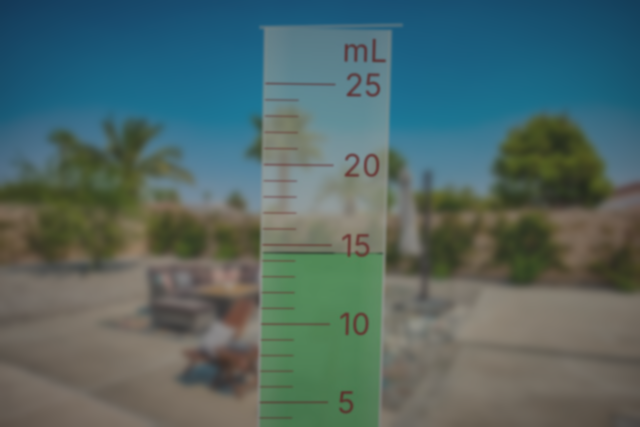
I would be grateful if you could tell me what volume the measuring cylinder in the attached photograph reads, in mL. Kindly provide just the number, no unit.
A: 14.5
